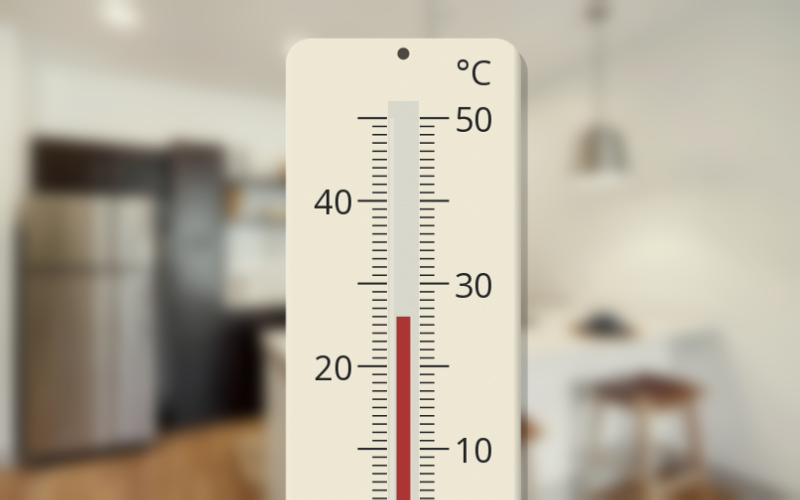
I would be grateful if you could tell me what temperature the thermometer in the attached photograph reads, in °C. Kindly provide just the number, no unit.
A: 26
